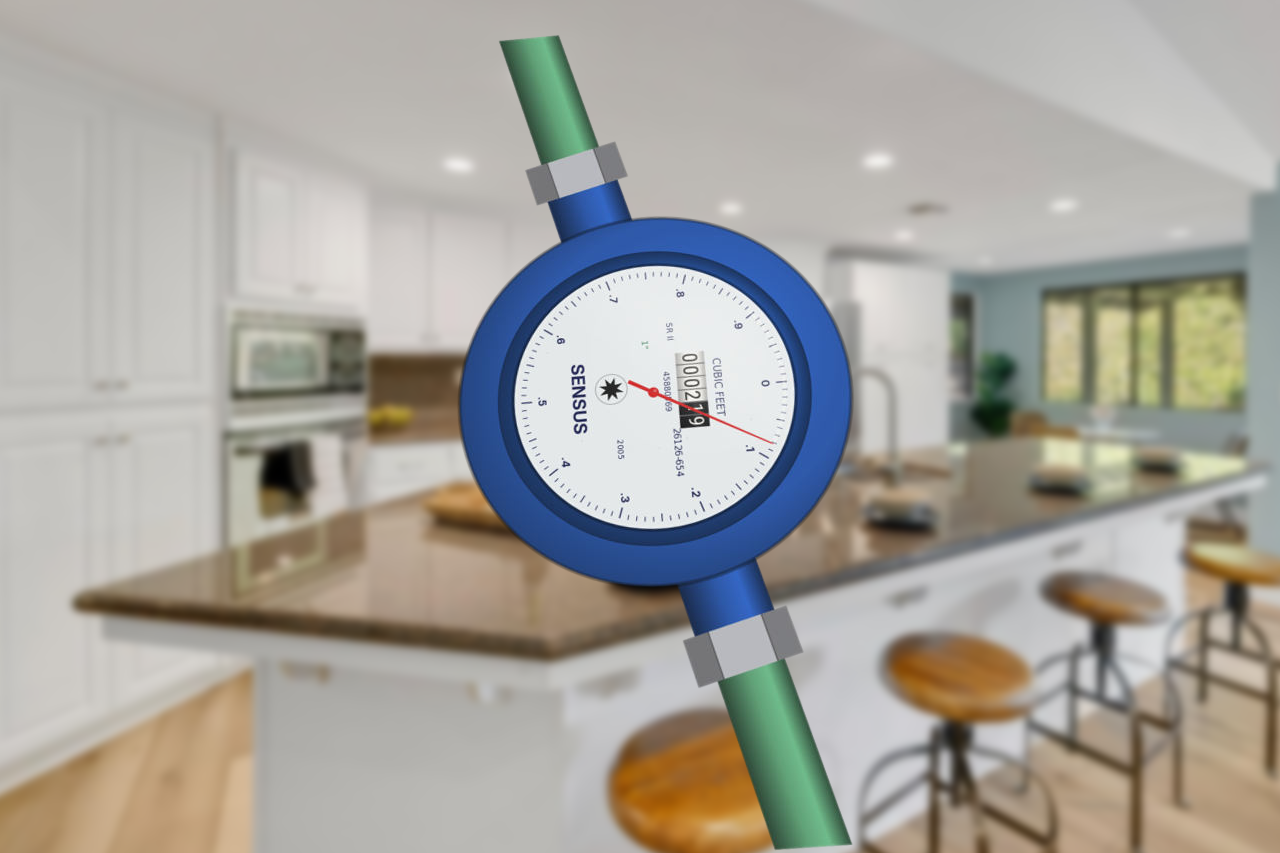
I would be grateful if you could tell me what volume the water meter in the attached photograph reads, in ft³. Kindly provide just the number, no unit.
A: 219.08
